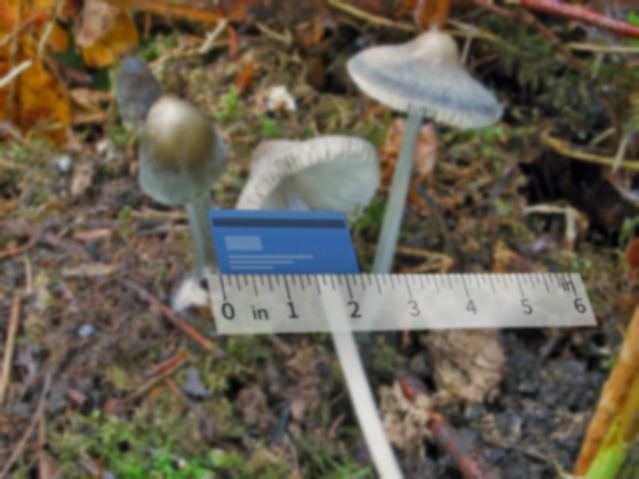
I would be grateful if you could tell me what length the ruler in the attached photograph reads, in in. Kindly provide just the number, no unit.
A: 2.25
